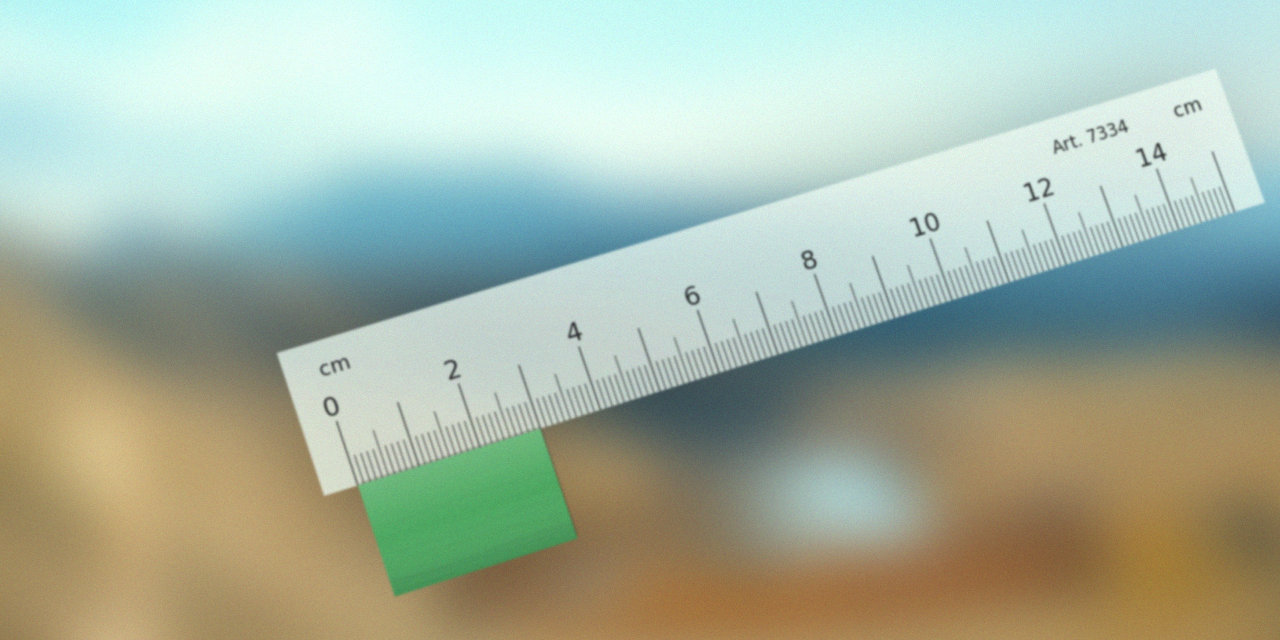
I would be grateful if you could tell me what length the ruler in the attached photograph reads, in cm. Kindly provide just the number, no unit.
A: 3
